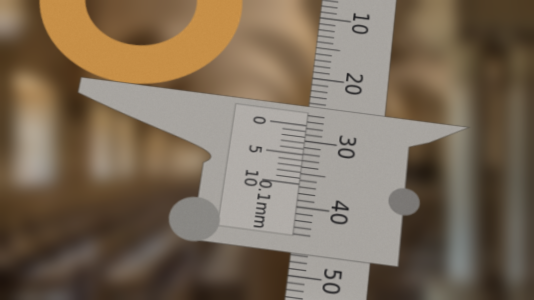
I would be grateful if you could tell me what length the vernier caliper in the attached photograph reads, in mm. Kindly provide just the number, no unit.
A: 27.6
